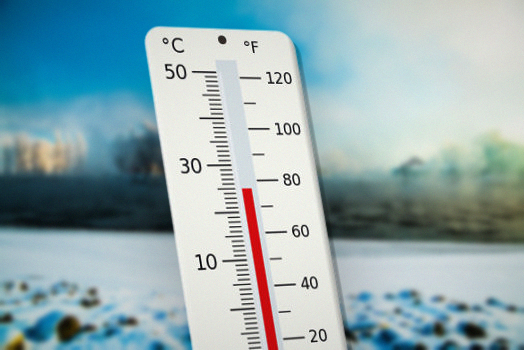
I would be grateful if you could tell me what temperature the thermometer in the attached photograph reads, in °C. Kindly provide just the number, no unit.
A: 25
